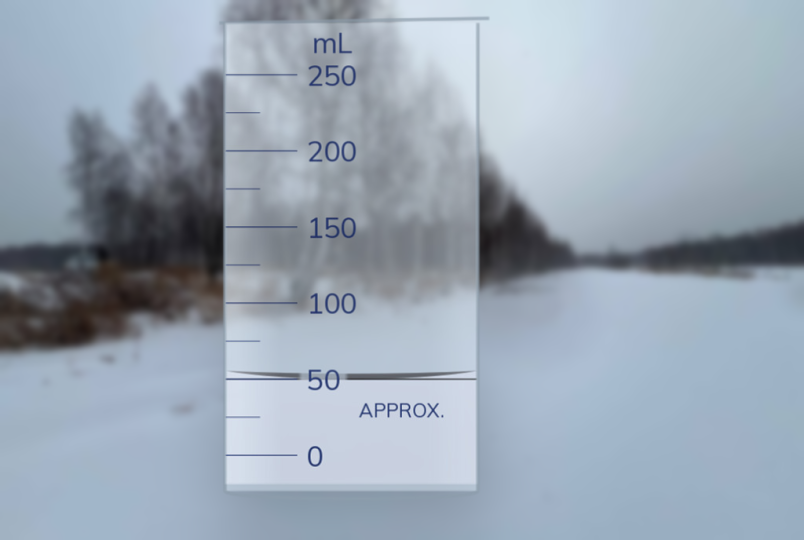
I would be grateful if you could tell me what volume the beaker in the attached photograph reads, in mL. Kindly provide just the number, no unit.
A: 50
